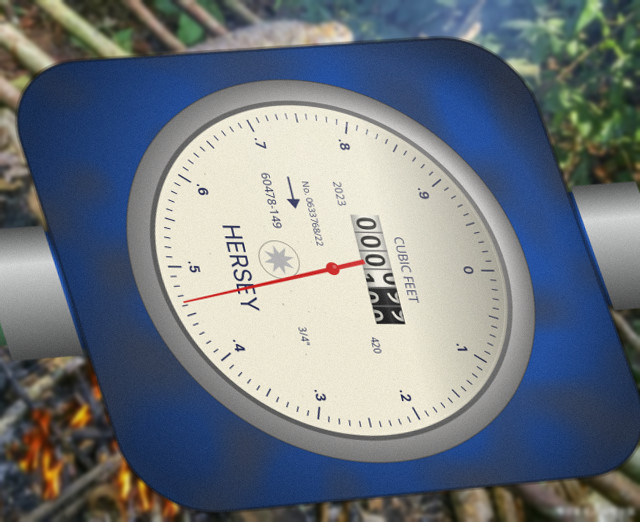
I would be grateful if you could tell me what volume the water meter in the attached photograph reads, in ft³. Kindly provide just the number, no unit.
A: 99.46
